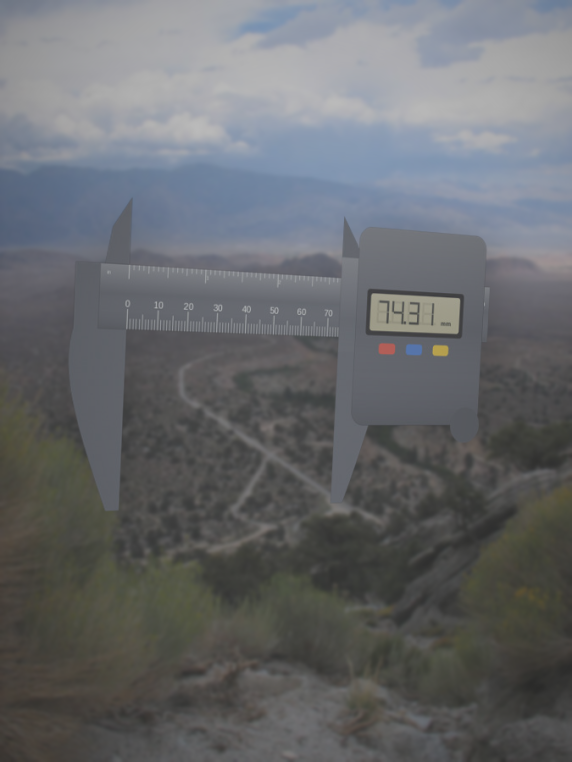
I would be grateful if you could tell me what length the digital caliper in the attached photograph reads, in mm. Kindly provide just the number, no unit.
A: 74.31
